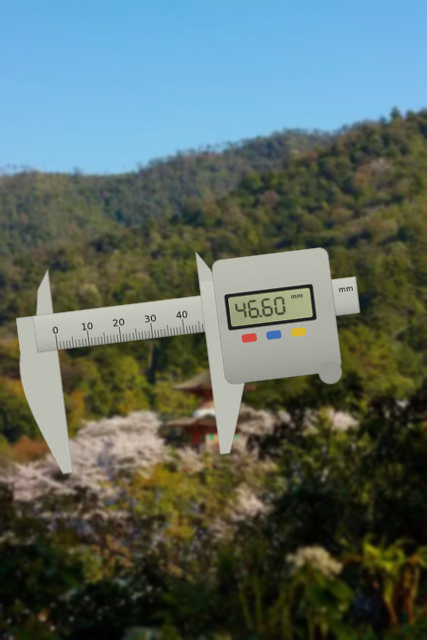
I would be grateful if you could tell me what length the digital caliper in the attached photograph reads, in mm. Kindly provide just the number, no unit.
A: 46.60
